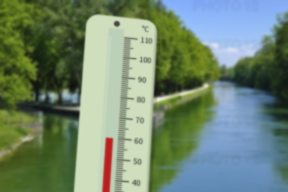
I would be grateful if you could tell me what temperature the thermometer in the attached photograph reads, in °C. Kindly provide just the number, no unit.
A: 60
